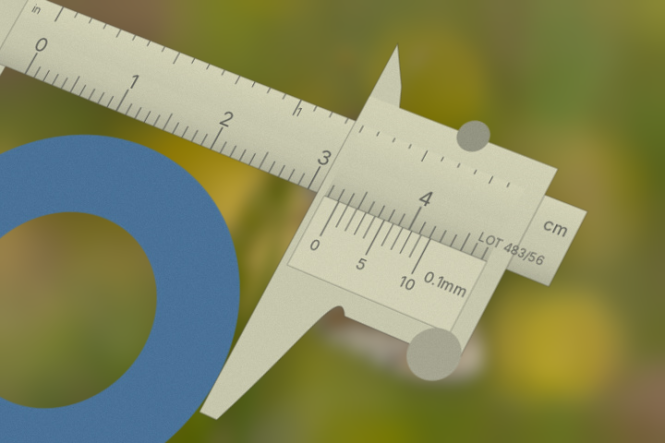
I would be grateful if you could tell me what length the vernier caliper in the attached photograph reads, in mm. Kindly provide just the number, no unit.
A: 33.1
